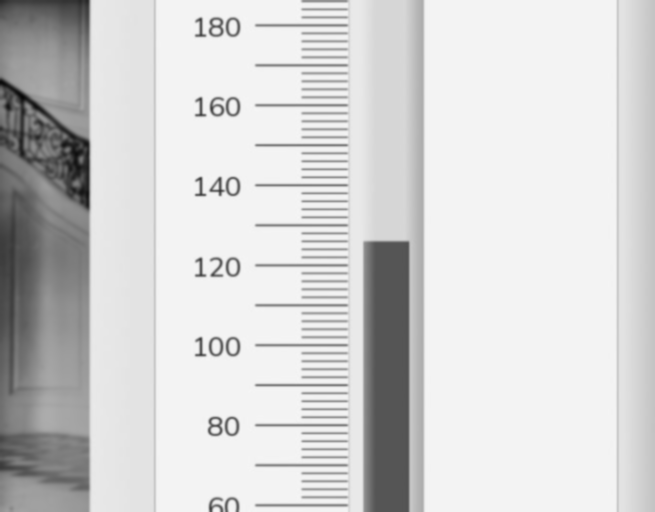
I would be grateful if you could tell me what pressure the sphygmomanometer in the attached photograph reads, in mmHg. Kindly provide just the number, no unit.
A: 126
